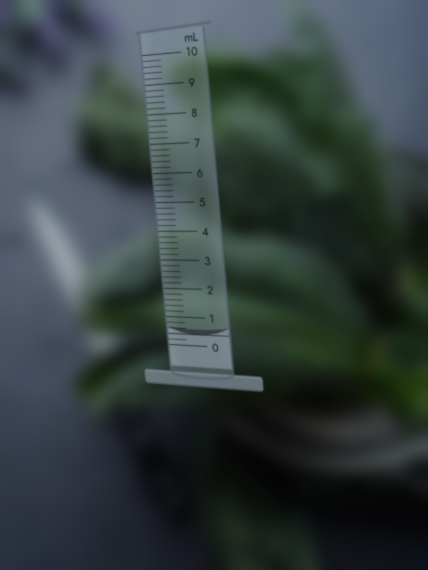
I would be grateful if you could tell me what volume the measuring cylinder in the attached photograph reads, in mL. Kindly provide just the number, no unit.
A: 0.4
